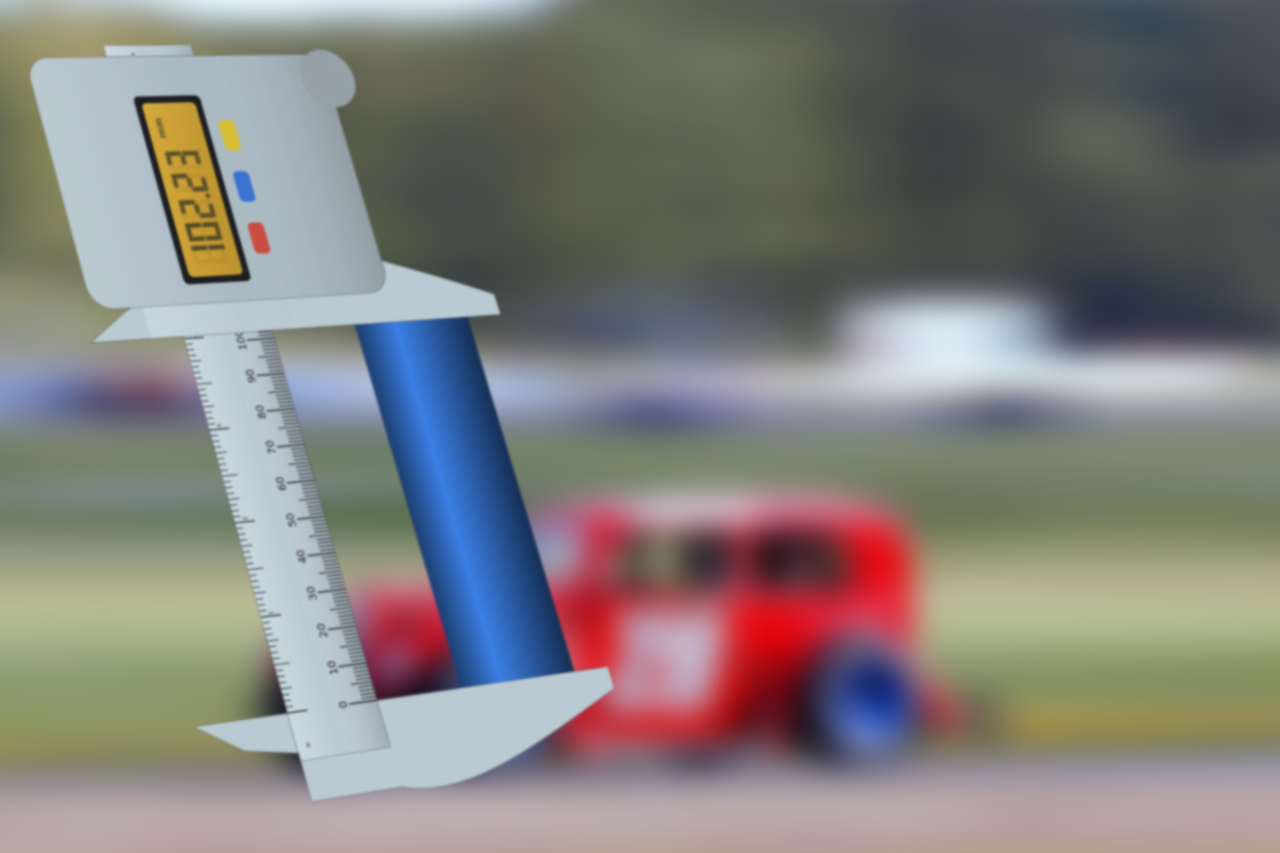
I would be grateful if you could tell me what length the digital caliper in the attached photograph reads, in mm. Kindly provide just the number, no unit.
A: 102.23
